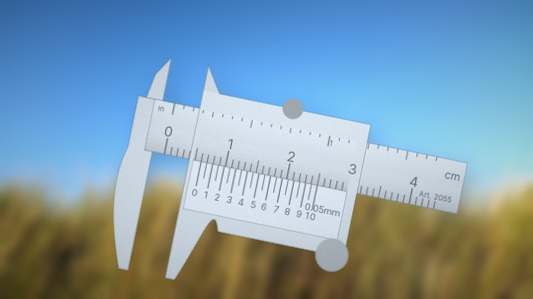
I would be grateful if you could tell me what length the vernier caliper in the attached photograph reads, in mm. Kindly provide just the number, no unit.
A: 6.0
